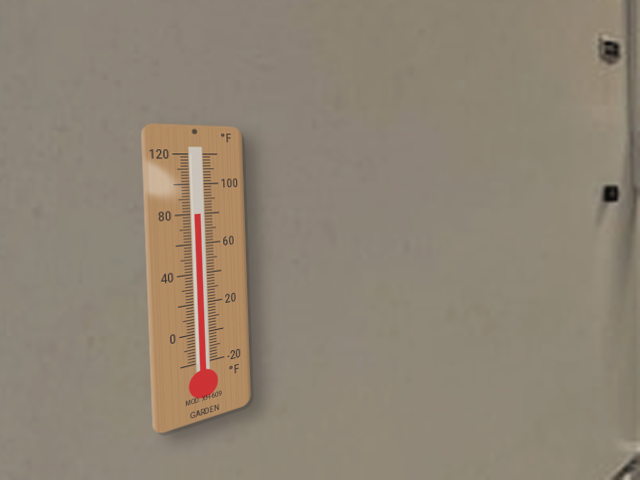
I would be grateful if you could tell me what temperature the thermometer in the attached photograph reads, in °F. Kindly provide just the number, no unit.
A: 80
